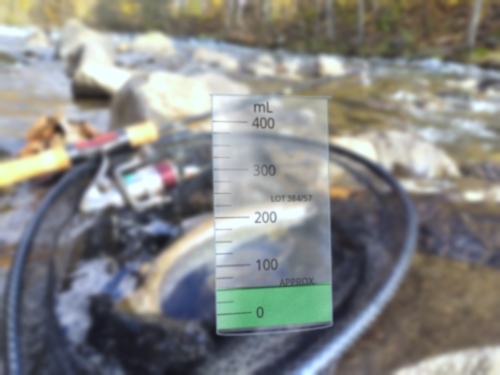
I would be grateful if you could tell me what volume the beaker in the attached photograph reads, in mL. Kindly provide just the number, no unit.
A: 50
